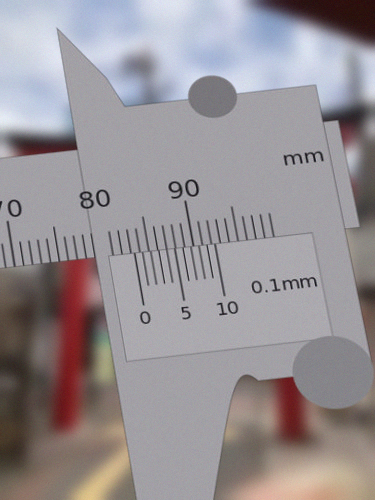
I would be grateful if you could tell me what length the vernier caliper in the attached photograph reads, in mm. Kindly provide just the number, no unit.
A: 83.4
